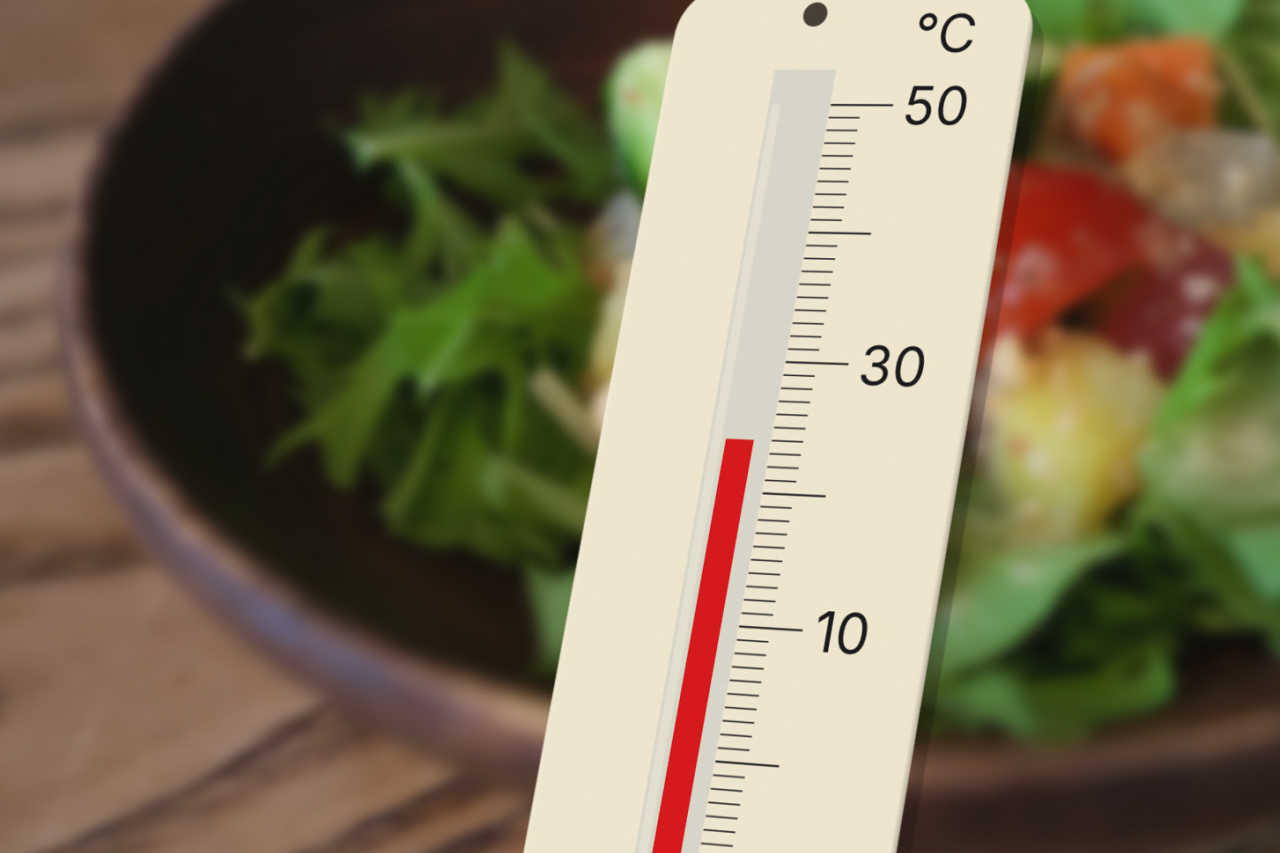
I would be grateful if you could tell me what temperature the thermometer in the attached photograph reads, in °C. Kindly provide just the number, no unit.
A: 24
